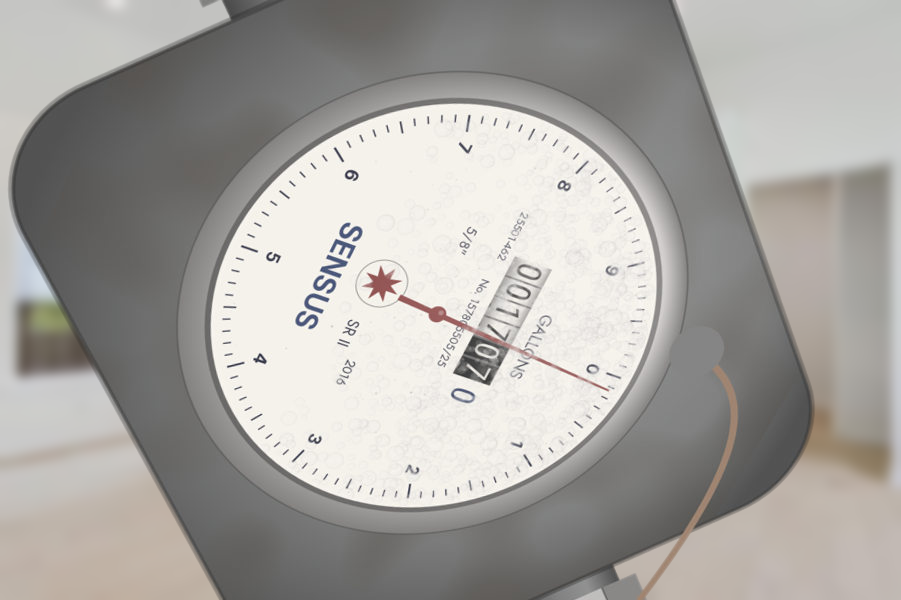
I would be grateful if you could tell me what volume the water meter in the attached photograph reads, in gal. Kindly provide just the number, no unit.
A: 17070.1
